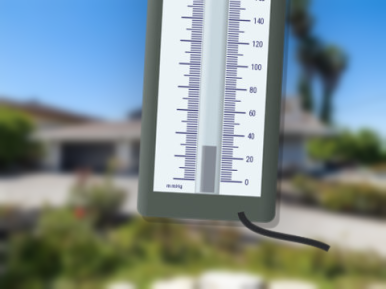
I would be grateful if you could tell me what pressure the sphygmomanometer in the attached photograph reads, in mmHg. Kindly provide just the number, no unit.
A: 30
